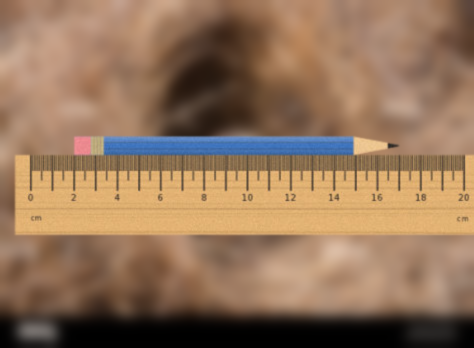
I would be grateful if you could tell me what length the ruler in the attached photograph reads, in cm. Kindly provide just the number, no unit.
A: 15
